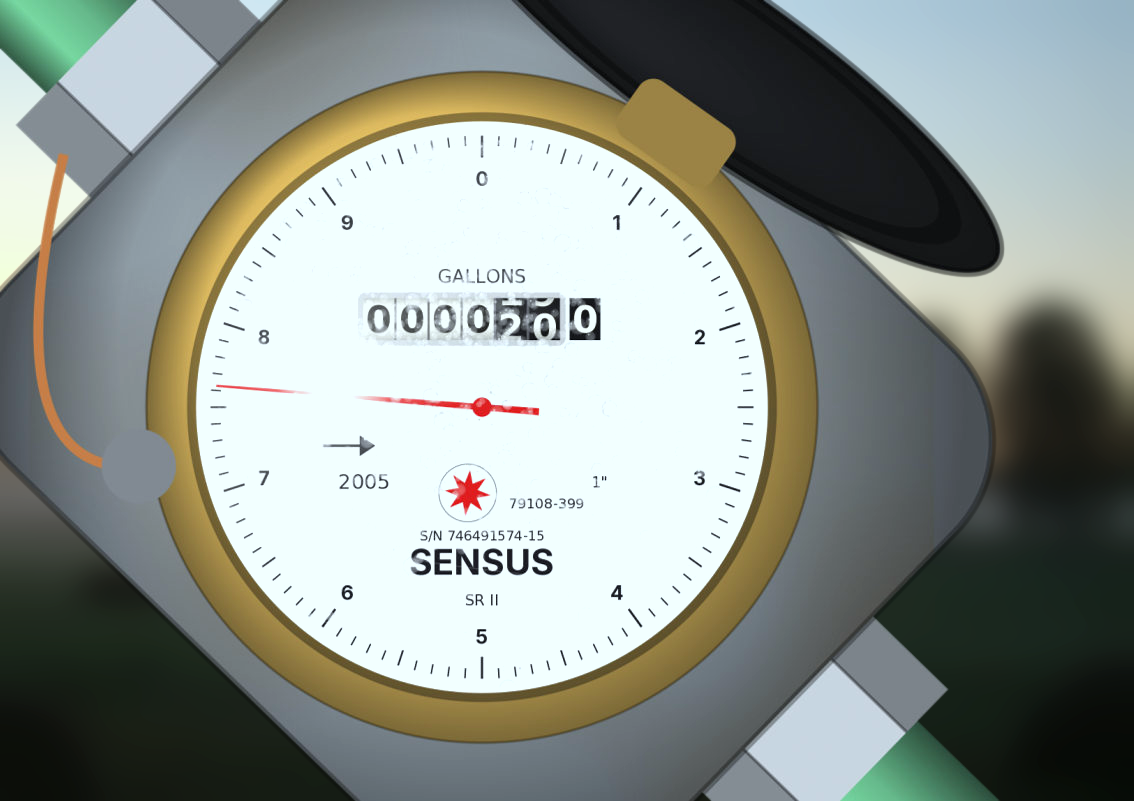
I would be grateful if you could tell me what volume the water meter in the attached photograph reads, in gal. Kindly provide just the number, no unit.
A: 197.6
